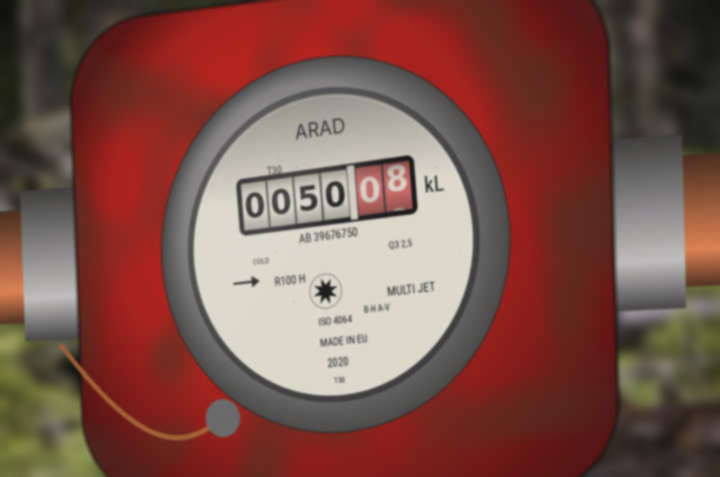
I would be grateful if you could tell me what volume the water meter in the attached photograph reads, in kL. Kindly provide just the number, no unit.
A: 50.08
